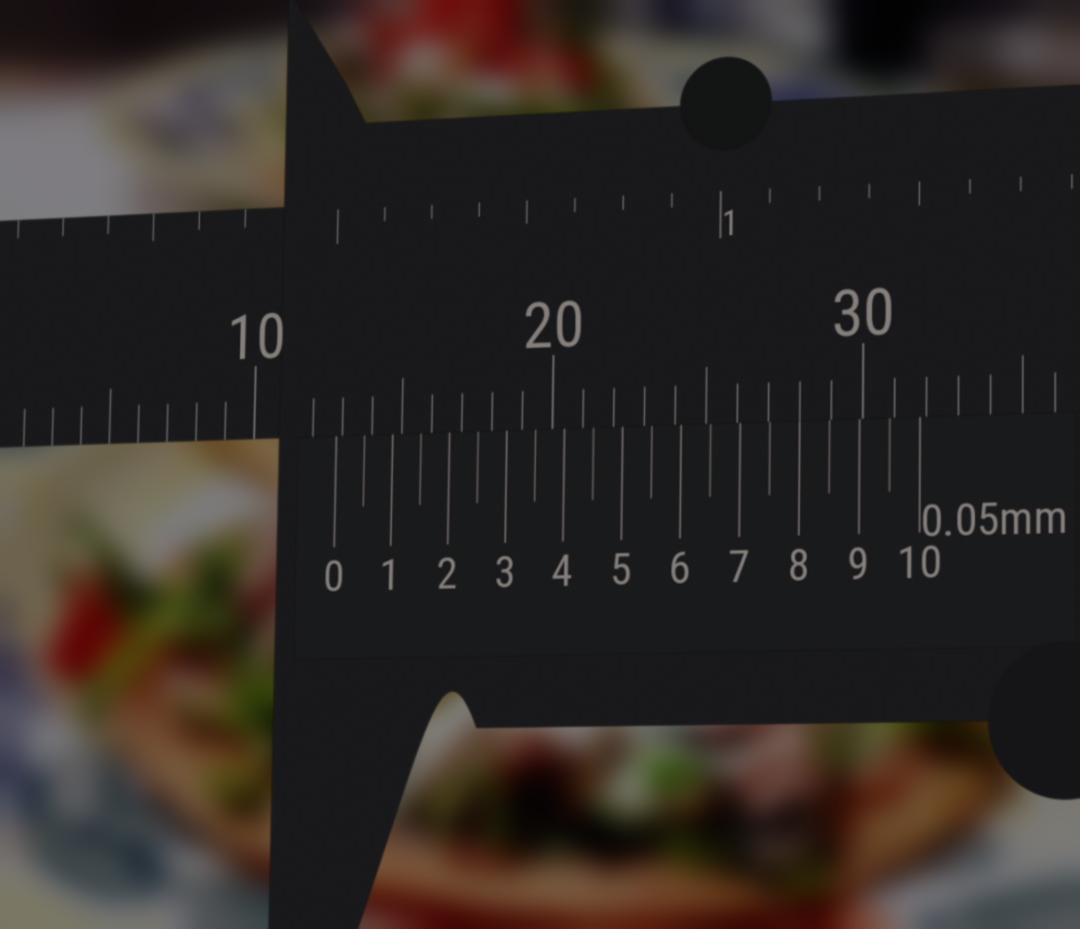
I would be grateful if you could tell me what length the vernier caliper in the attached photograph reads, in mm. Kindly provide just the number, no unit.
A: 12.80
